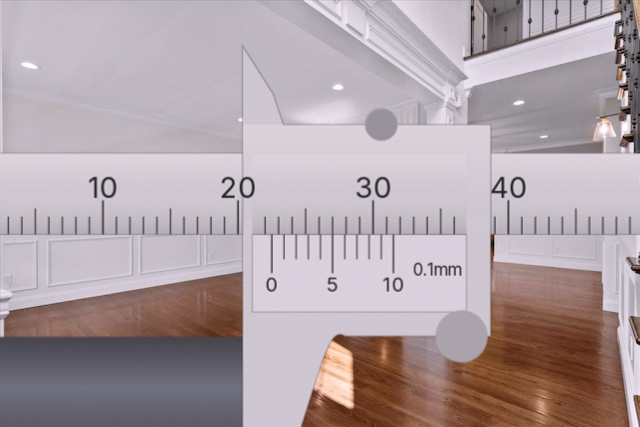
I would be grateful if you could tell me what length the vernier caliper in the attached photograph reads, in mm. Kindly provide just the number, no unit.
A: 22.5
